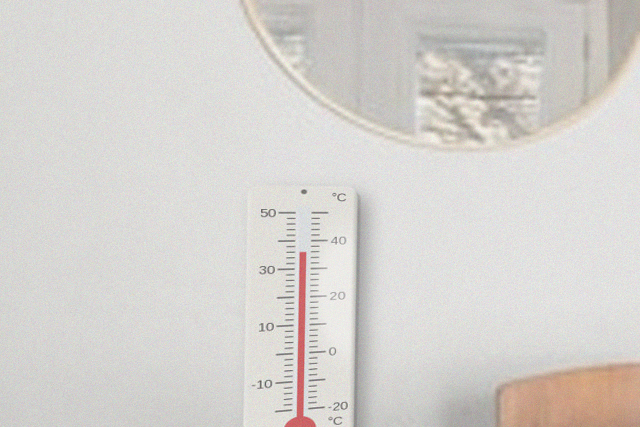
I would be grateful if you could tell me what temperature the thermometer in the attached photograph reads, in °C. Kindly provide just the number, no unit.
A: 36
